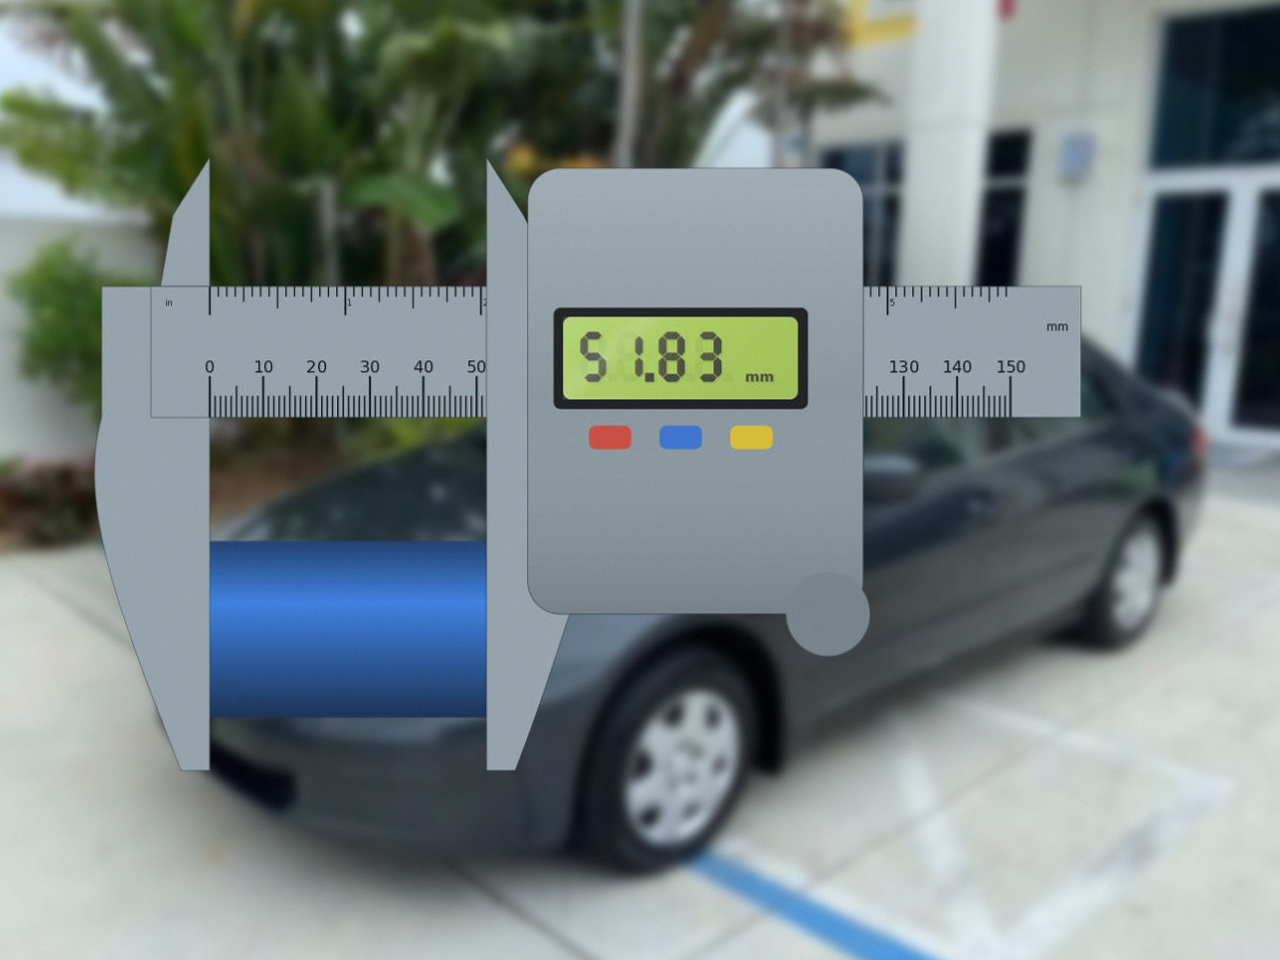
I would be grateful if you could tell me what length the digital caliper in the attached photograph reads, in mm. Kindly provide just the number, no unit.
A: 51.83
